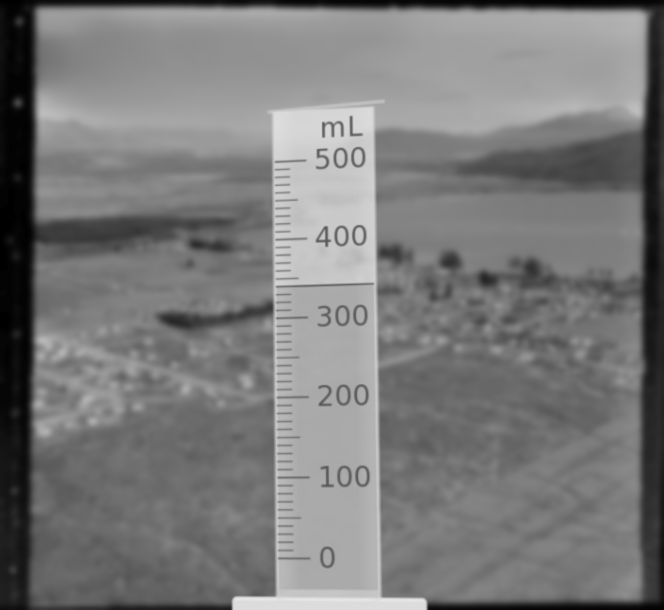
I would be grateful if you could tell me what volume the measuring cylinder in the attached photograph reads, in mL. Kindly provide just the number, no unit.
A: 340
